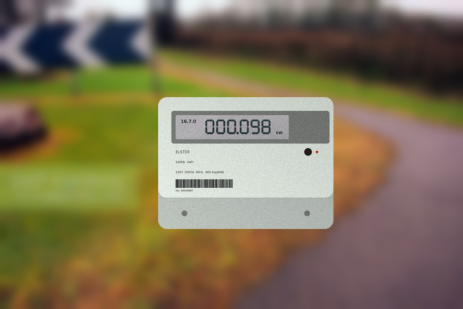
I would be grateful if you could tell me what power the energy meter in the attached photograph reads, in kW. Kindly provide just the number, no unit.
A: 0.098
